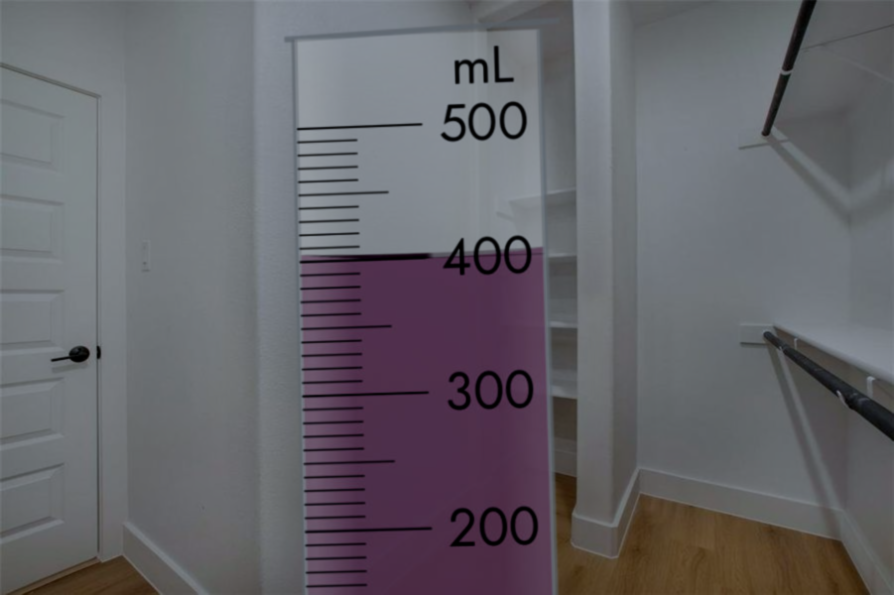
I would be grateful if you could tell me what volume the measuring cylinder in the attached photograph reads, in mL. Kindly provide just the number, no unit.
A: 400
